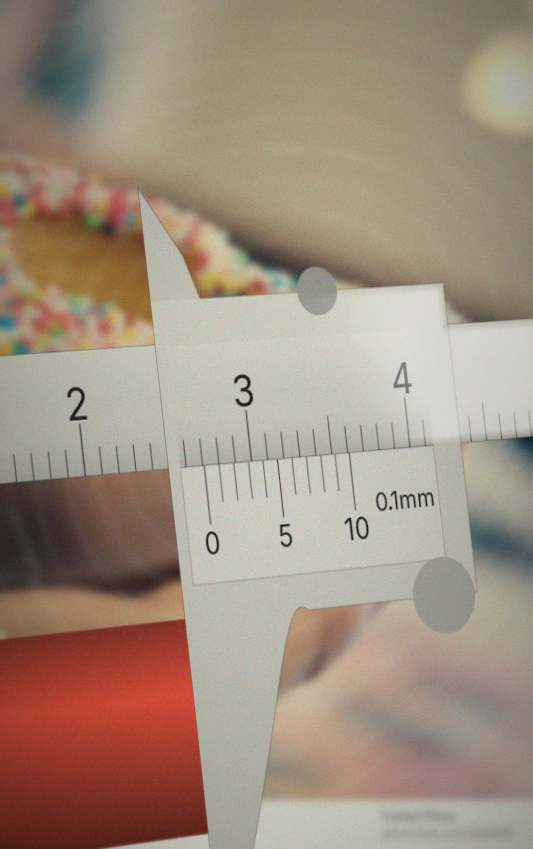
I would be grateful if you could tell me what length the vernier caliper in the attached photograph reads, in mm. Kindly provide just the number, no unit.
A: 27.1
